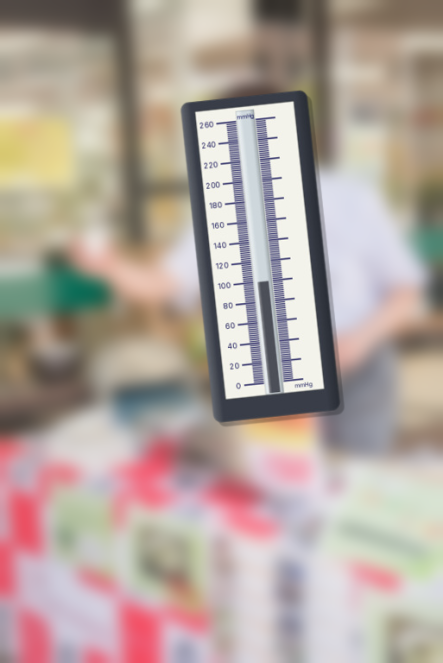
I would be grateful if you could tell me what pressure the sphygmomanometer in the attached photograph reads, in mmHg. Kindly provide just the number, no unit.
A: 100
